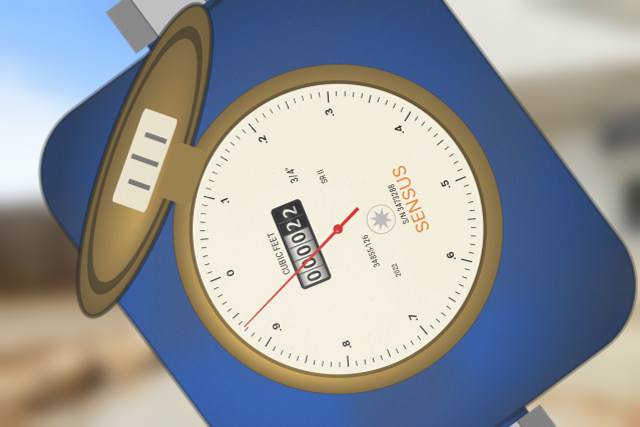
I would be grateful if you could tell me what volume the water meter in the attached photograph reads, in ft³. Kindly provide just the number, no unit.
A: 21.93
